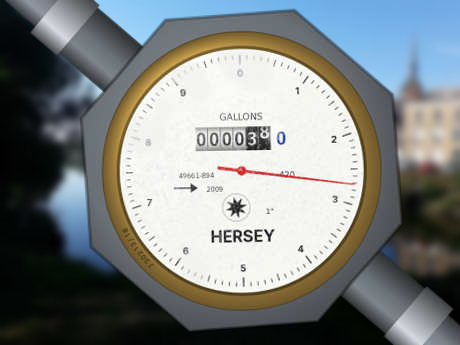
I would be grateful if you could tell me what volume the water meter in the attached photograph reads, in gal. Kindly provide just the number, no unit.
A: 382.7
